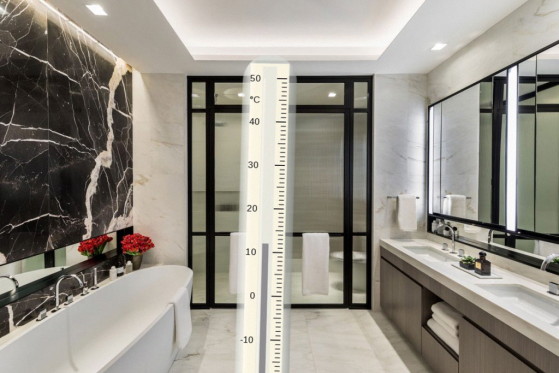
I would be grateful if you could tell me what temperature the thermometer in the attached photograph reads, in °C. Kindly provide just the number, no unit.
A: 12
